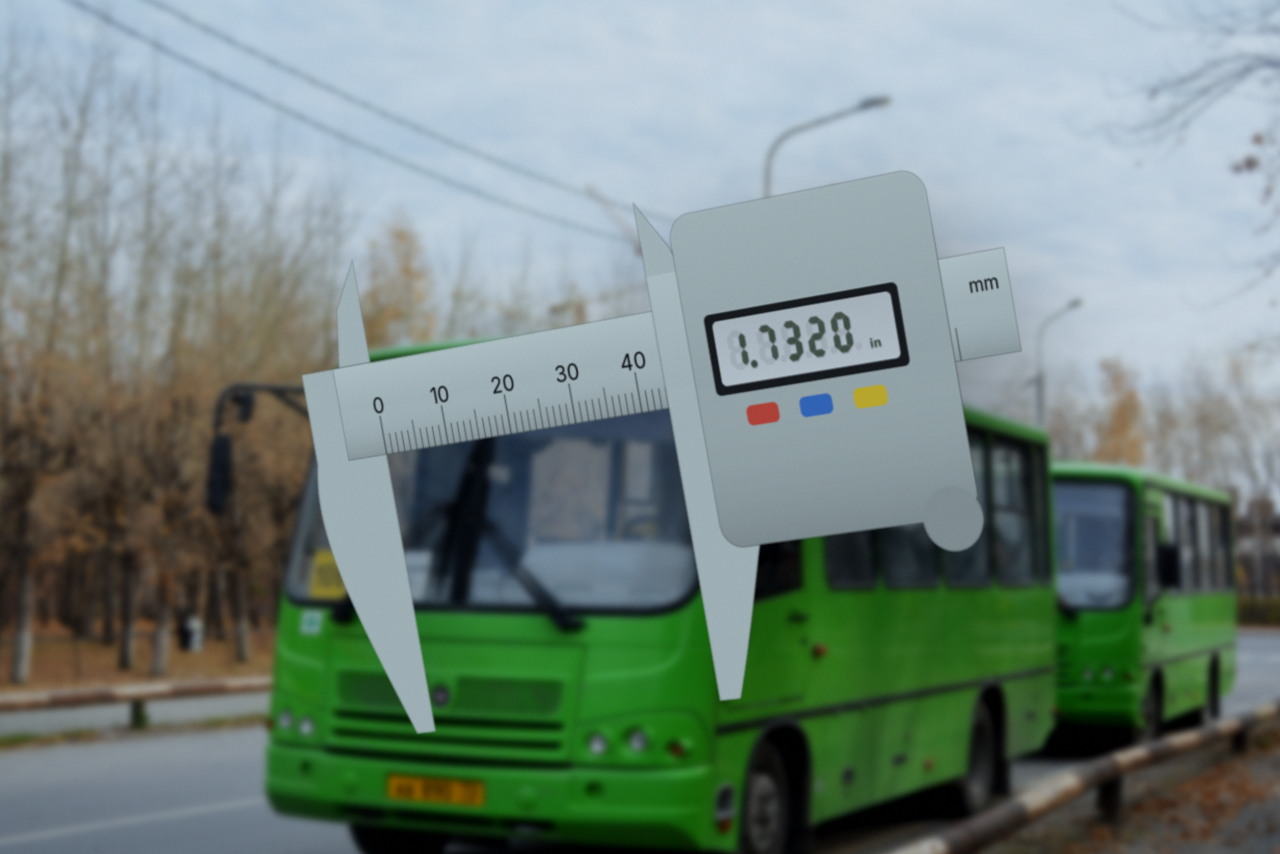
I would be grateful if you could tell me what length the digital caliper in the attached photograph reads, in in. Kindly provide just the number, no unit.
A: 1.7320
